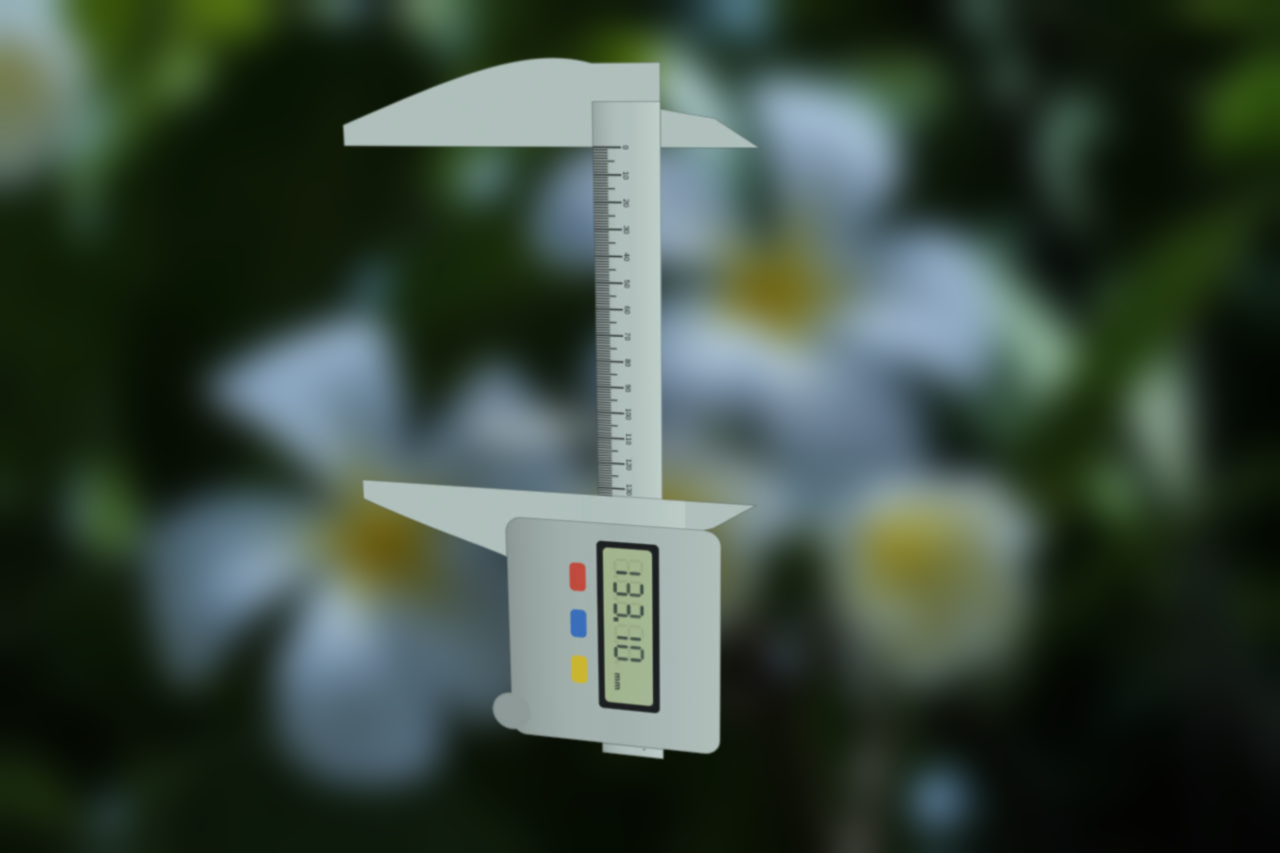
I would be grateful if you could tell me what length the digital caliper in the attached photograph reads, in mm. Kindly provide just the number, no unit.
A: 133.10
